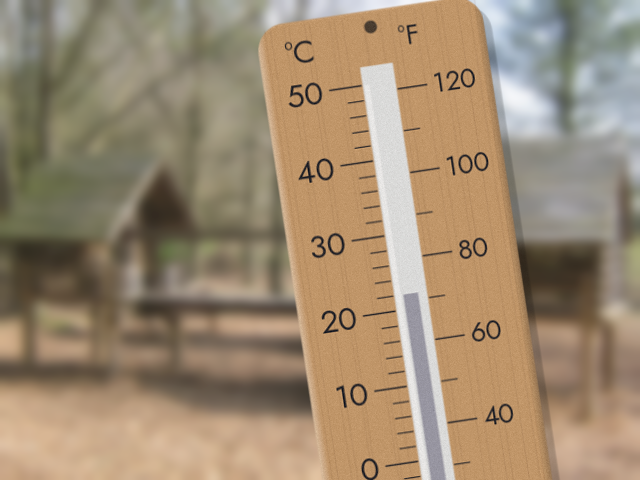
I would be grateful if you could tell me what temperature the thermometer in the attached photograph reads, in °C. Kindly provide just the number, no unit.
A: 22
